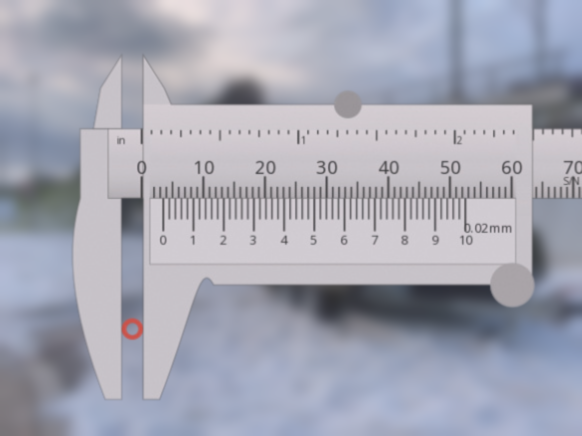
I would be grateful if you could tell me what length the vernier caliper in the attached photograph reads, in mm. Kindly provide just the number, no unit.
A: 3.5
